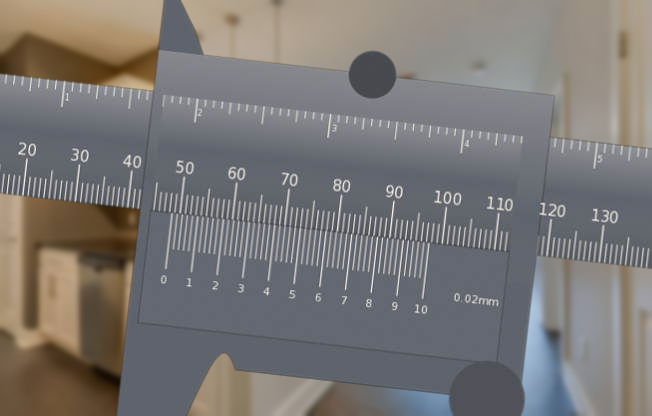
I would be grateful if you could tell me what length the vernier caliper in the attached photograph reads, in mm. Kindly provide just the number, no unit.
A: 48.5
